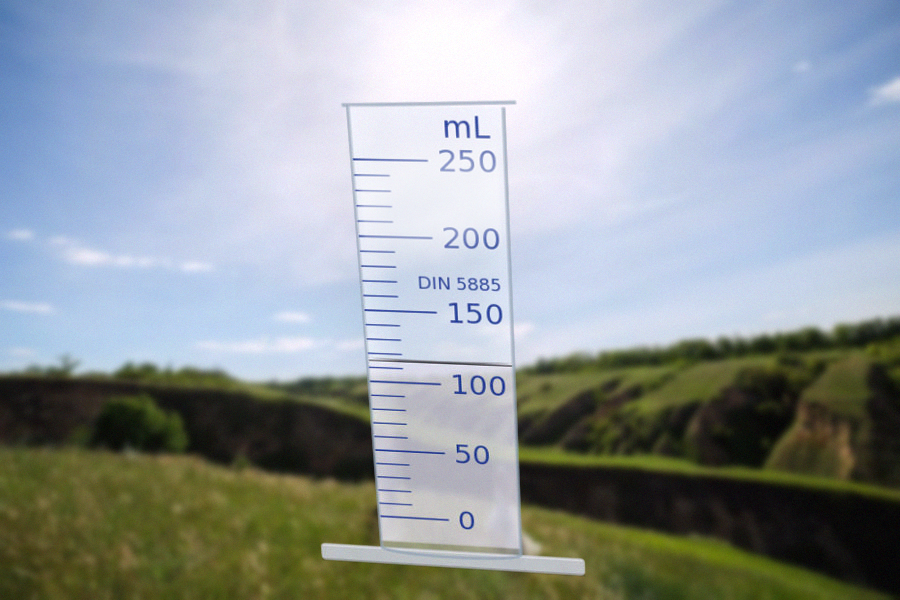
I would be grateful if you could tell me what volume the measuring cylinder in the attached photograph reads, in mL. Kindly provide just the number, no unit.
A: 115
